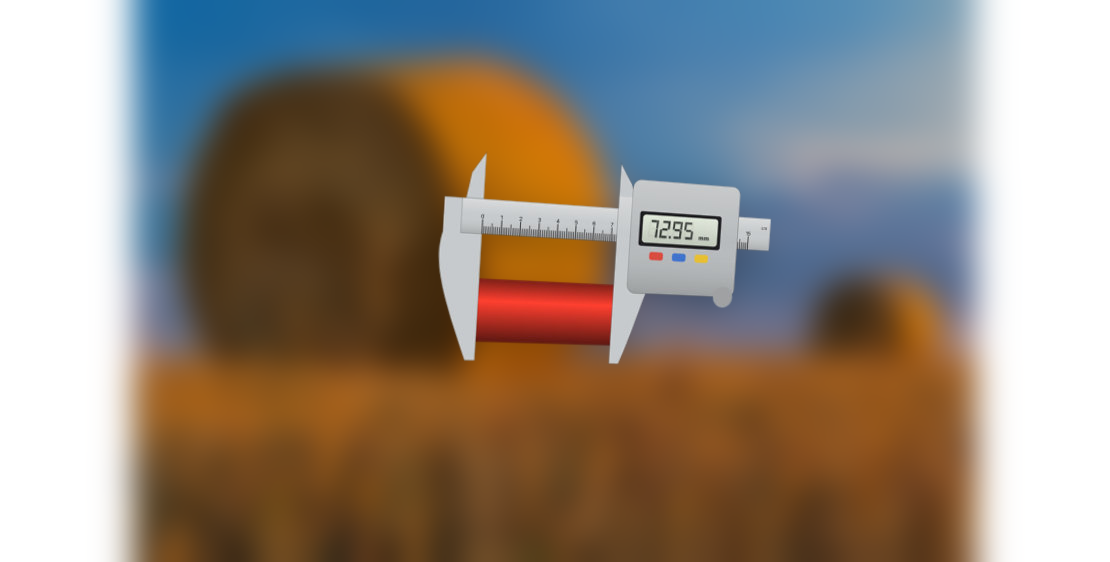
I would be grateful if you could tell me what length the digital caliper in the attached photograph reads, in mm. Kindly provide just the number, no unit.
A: 72.95
